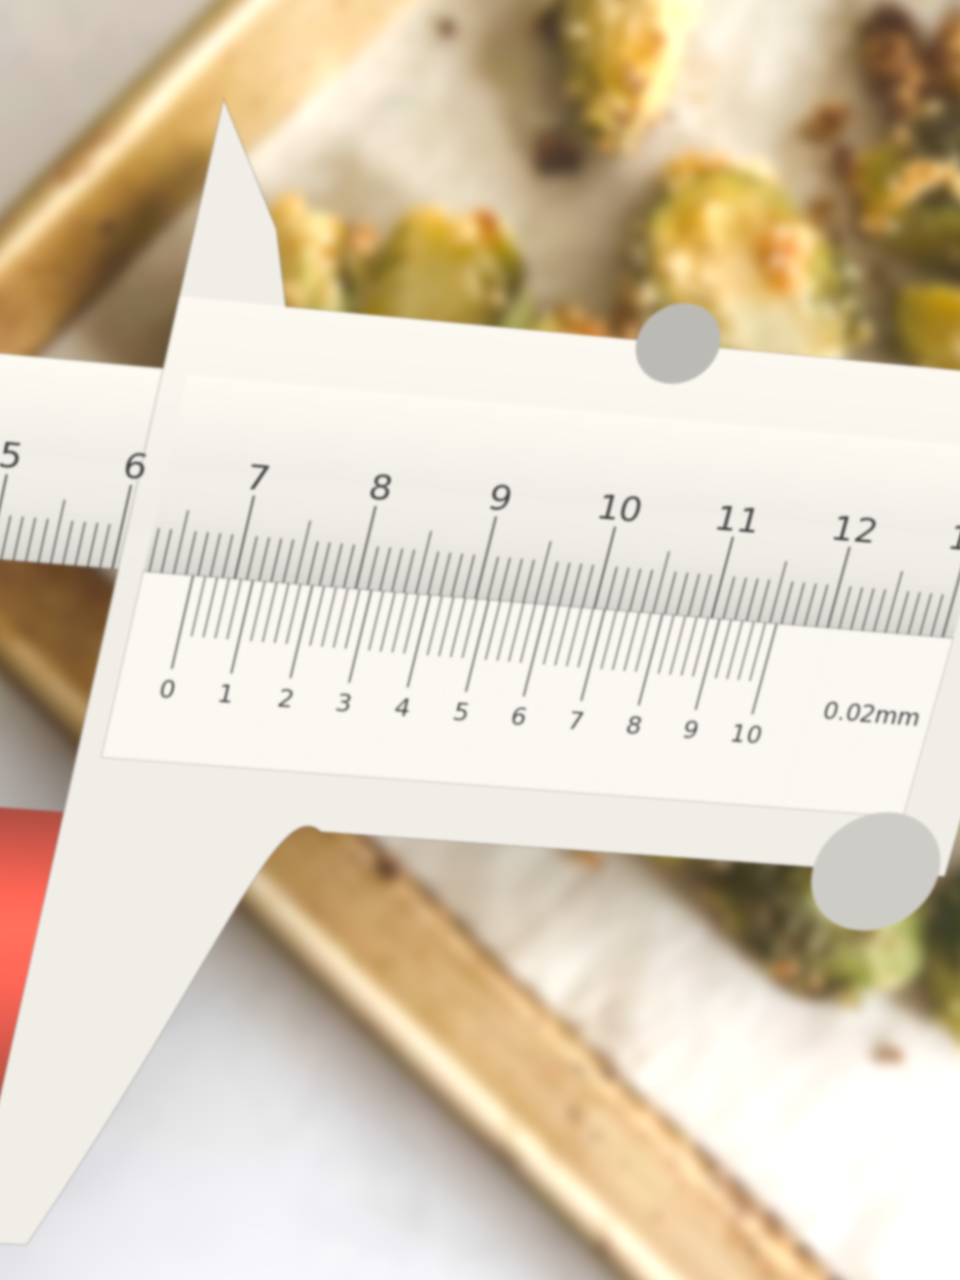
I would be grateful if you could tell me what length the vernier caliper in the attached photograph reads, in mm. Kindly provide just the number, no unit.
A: 66.6
